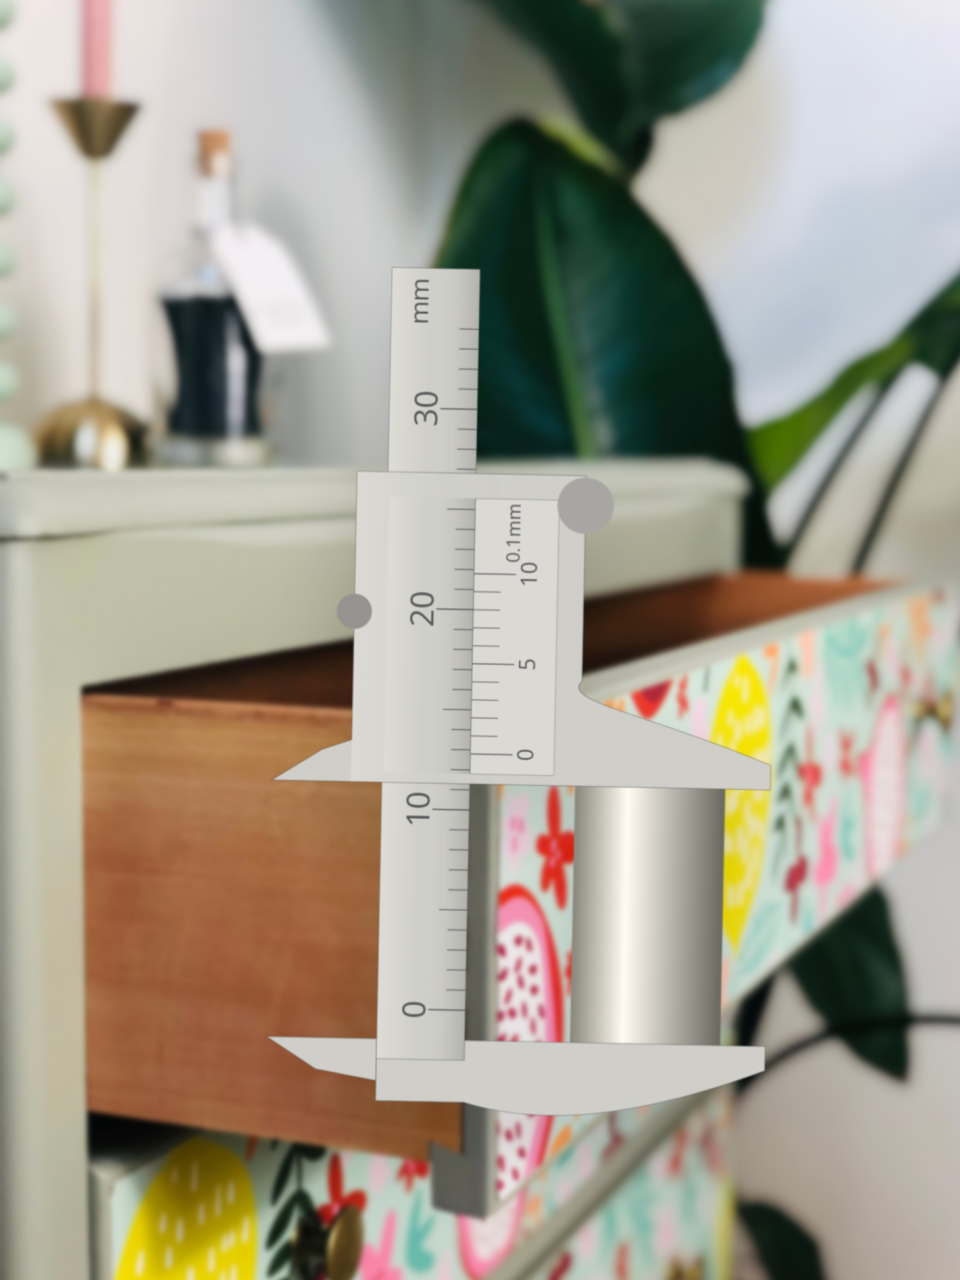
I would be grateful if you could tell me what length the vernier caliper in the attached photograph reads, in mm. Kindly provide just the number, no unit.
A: 12.8
